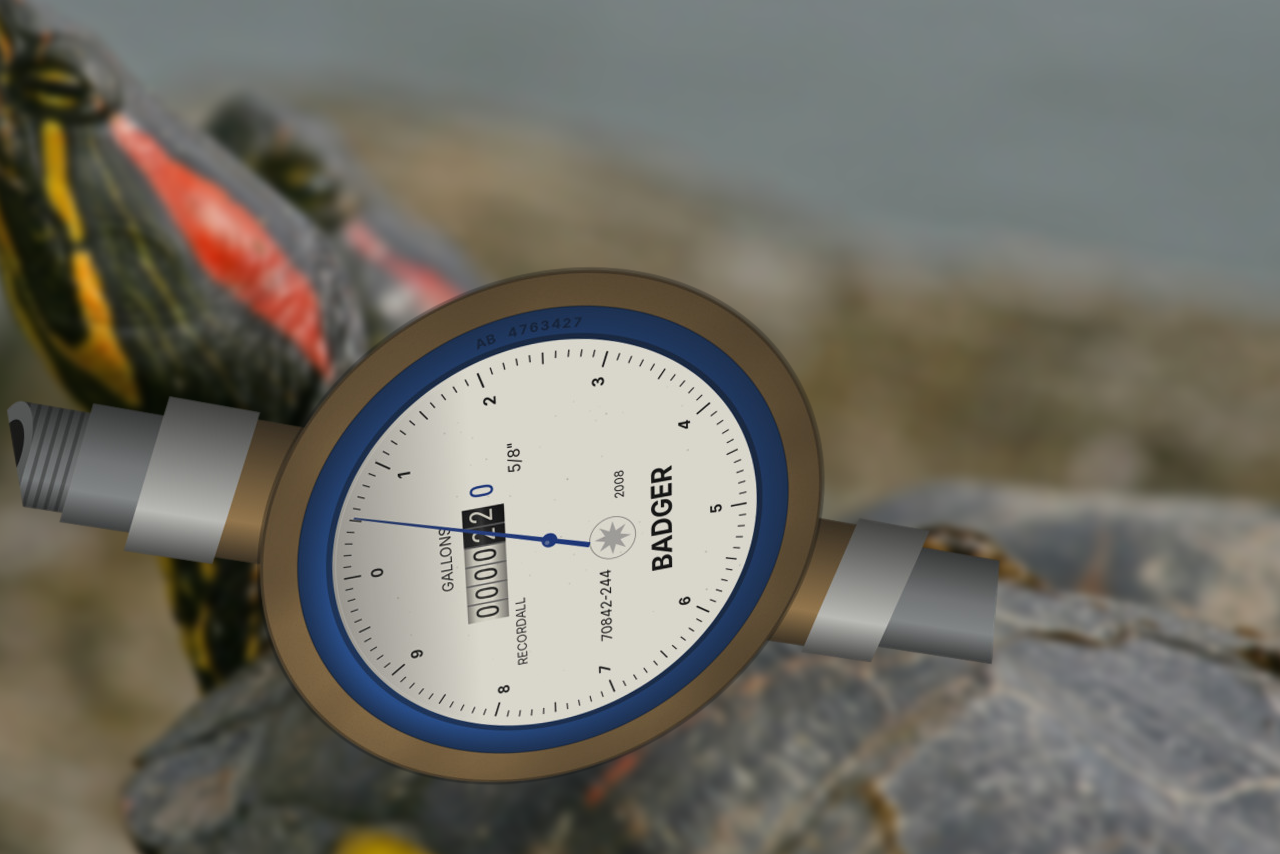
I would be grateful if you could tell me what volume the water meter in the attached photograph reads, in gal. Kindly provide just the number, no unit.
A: 220.5
